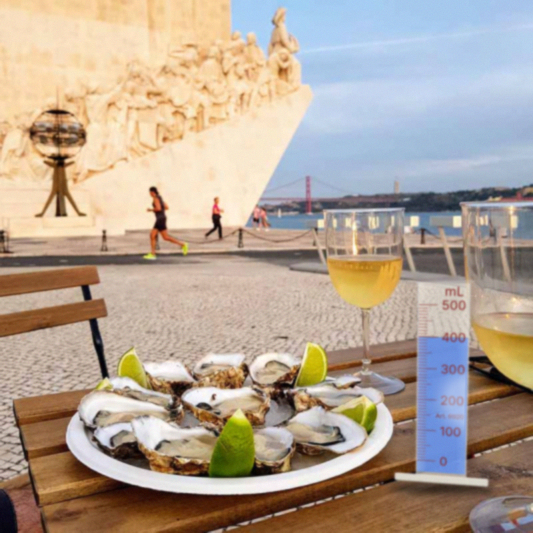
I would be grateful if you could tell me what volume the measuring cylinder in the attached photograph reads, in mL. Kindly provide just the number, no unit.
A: 400
